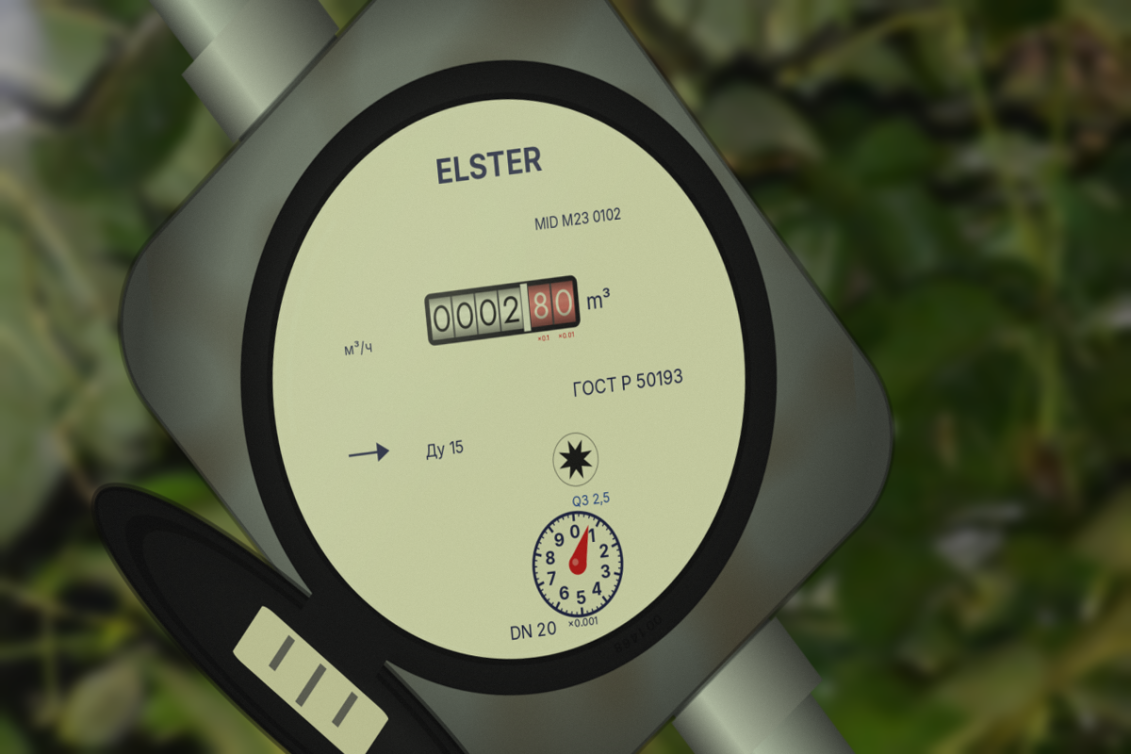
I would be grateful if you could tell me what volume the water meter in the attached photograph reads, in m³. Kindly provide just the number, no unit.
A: 2.800
